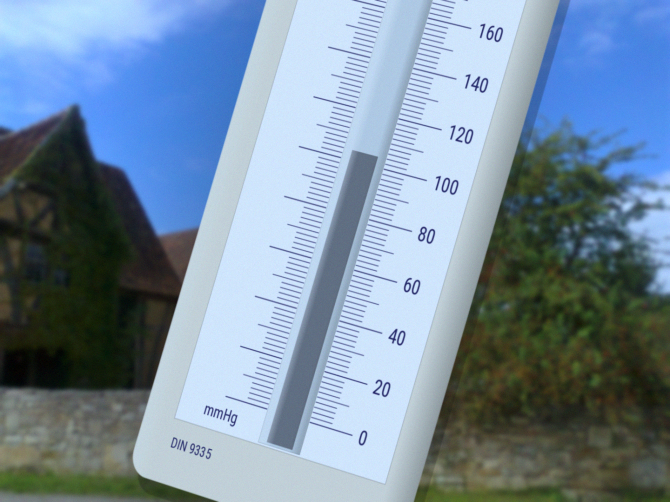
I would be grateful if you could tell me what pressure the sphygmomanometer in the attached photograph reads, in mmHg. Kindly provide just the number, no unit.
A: 104
